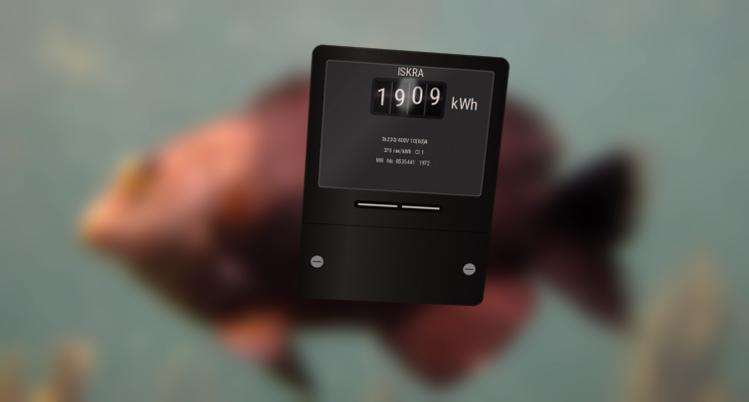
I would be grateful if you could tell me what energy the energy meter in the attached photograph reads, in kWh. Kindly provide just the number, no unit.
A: 1909
